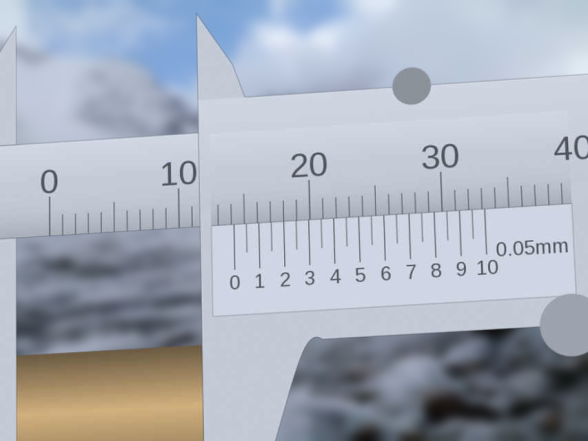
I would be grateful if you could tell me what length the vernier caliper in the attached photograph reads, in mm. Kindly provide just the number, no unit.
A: 14.2
